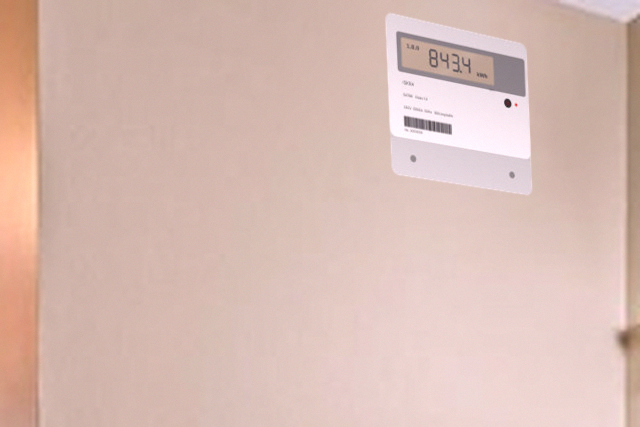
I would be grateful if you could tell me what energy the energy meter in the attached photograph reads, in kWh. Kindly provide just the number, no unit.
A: 843.4
